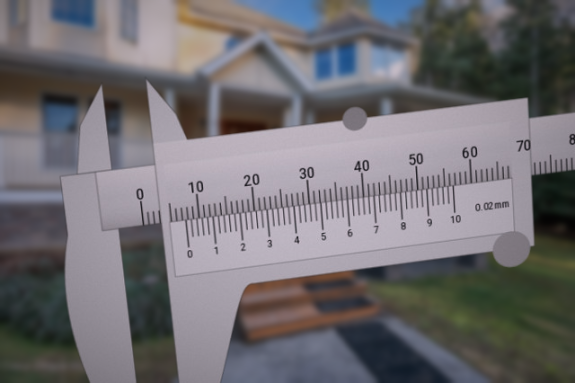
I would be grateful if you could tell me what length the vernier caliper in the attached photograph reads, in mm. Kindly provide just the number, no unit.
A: 7.6
